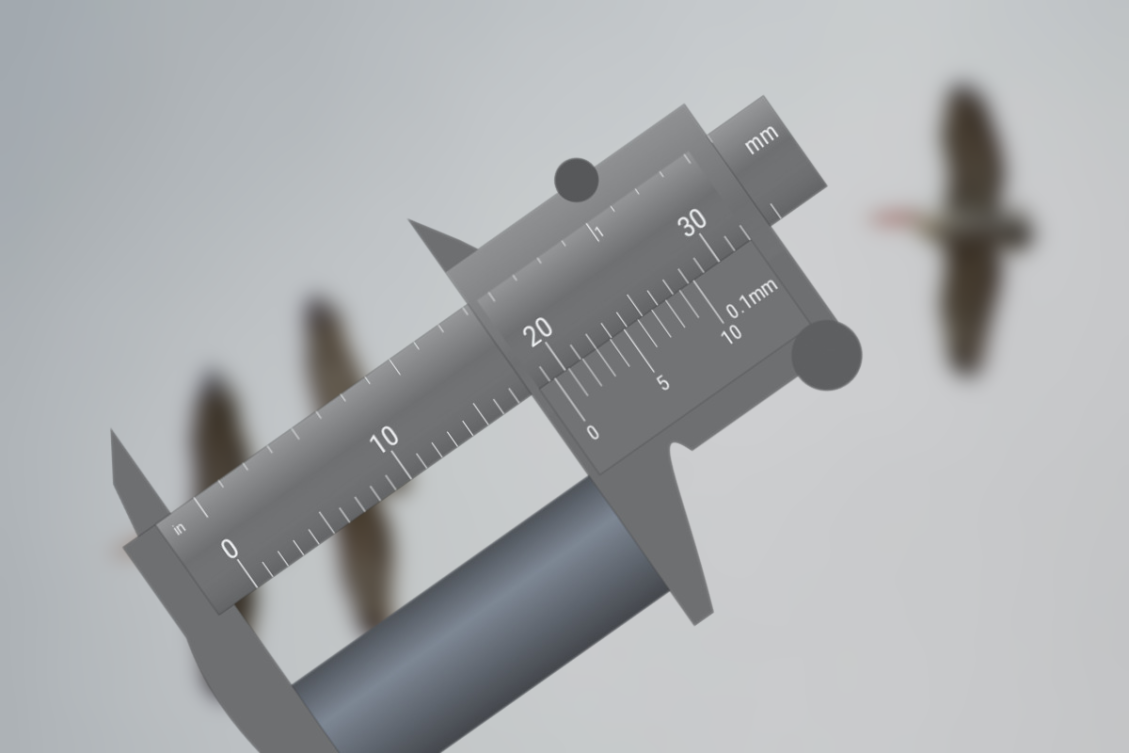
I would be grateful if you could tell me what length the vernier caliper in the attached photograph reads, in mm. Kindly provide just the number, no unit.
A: 19.3
